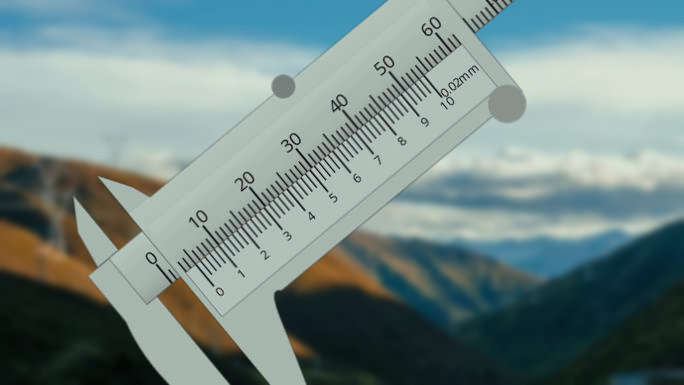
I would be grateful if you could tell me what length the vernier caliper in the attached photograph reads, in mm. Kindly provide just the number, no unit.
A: 5.0
